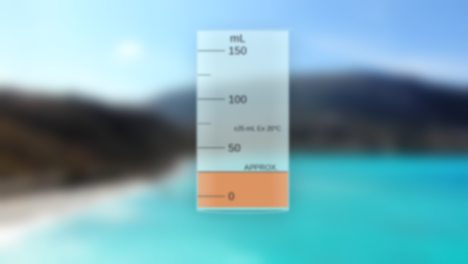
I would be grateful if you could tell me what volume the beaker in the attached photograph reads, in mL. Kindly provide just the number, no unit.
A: 25
